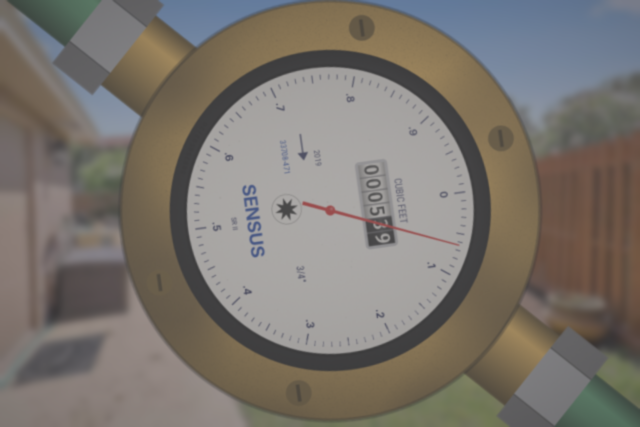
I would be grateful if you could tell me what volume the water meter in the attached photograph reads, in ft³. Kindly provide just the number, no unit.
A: 539.06
